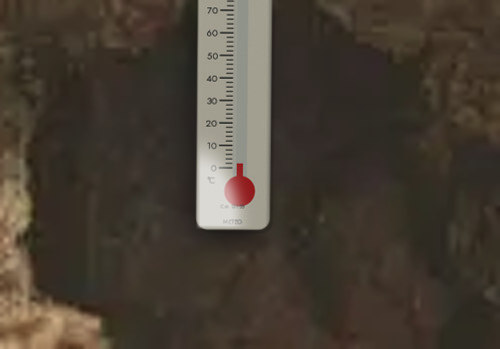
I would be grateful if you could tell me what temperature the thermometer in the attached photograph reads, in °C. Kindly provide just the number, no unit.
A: 2
